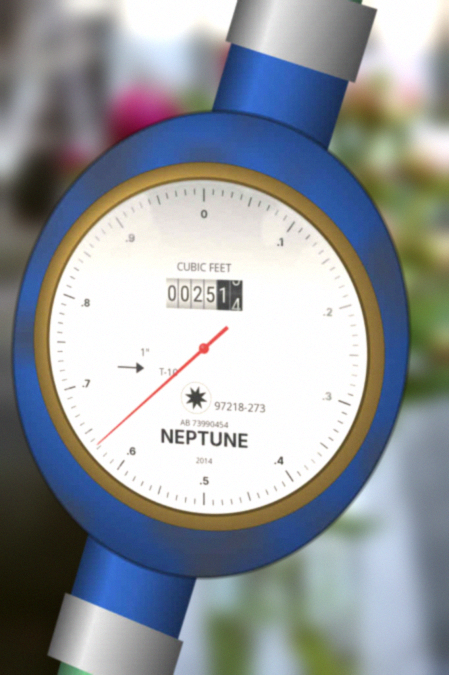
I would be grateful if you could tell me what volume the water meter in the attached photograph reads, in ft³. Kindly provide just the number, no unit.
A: 2513.63
